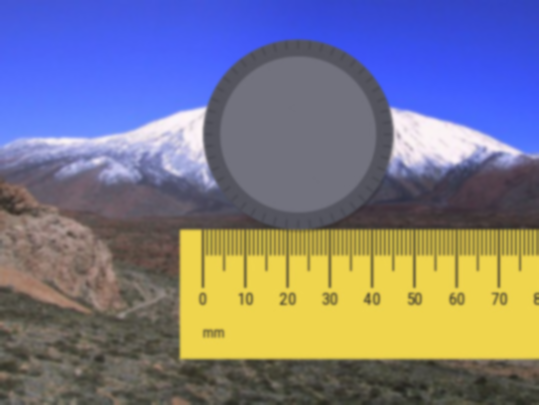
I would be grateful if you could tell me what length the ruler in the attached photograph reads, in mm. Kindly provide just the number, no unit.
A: 45
